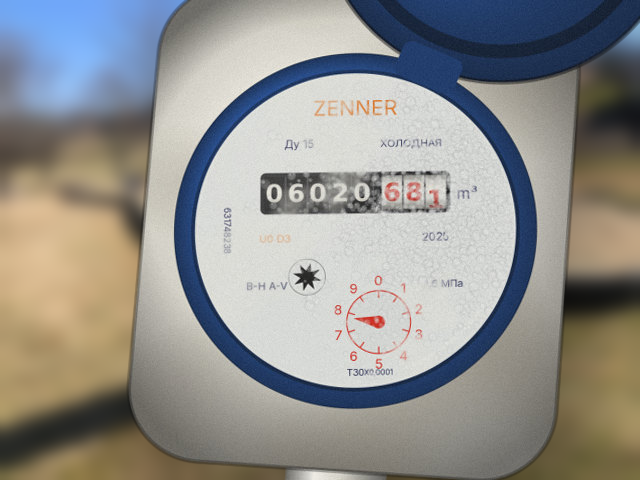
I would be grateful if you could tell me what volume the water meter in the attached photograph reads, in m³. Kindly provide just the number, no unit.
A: 6020.6807
